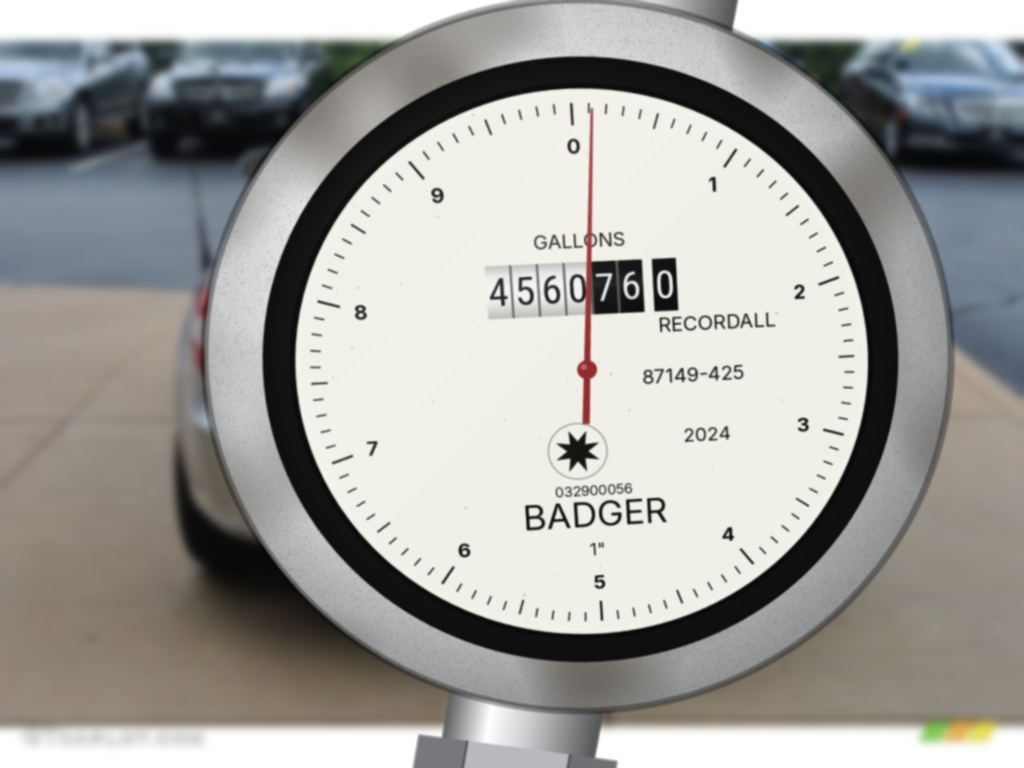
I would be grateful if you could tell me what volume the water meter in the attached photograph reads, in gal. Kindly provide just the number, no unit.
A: 4560760.1
